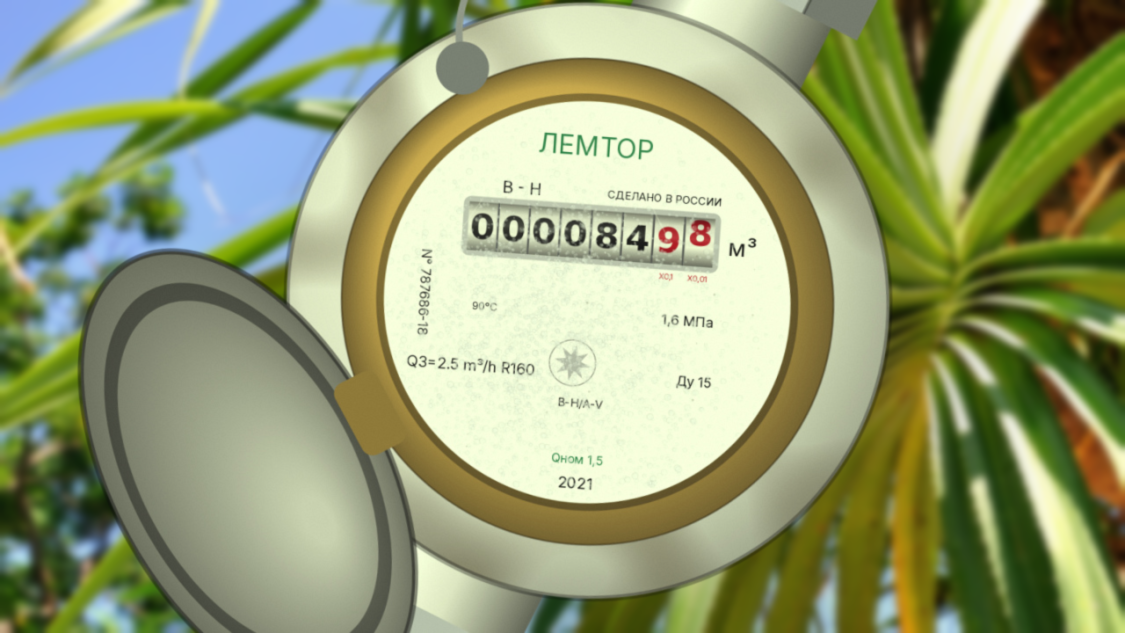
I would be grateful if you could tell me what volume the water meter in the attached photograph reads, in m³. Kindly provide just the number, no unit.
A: 84.98
